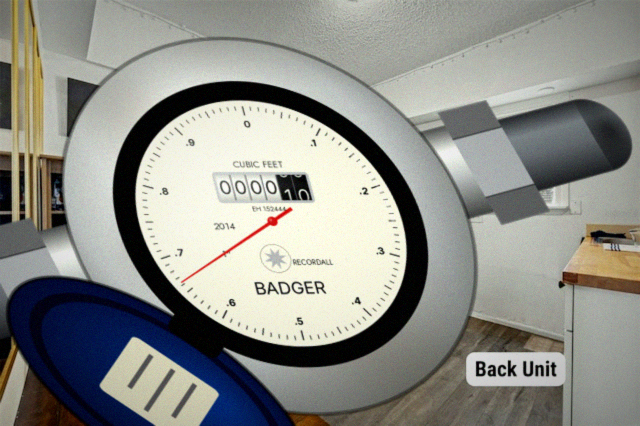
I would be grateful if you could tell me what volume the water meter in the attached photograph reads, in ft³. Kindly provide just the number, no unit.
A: 9.66
